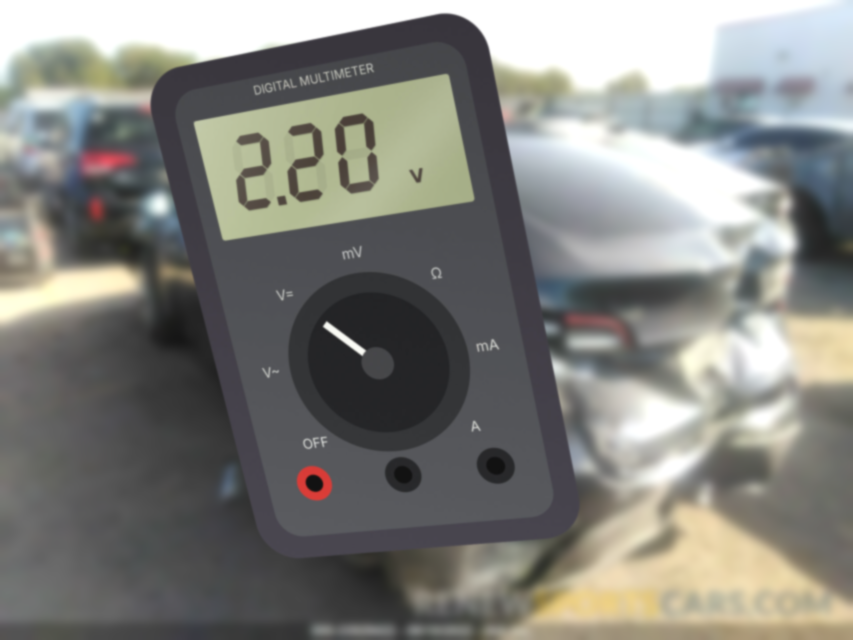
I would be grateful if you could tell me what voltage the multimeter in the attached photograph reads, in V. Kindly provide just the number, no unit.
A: 2.20
